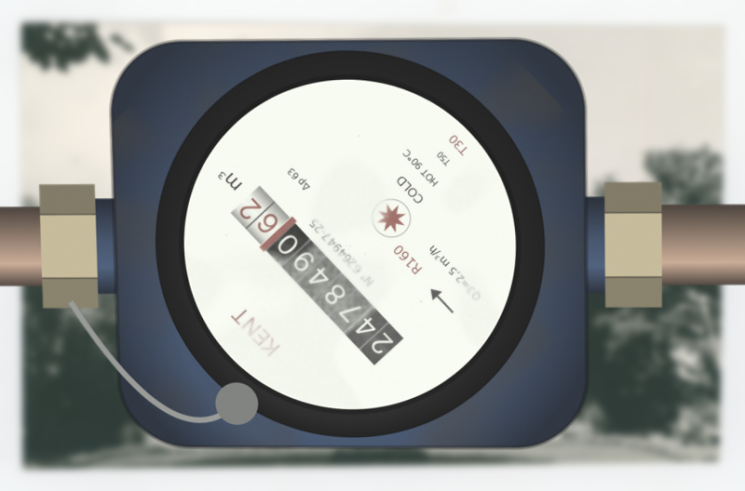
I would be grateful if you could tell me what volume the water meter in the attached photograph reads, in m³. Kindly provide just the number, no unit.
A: 2478490.62
